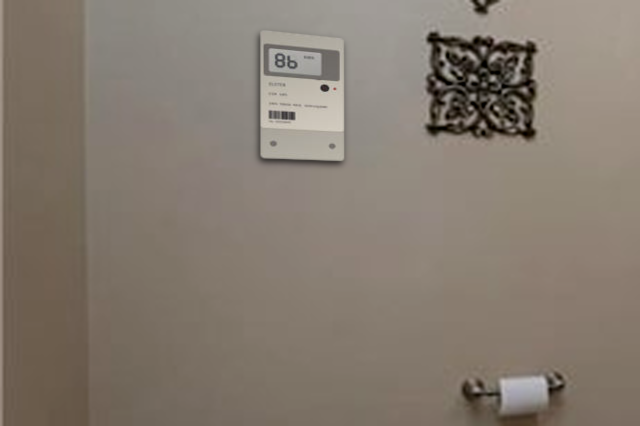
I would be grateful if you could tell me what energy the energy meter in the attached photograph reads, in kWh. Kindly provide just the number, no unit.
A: 86
